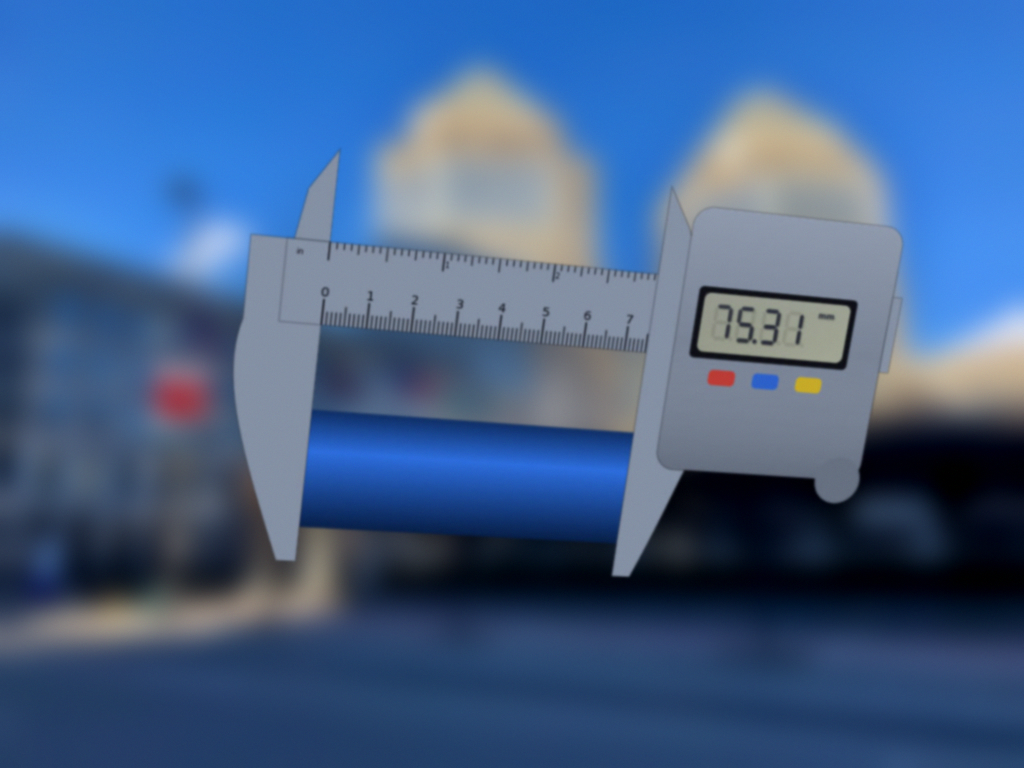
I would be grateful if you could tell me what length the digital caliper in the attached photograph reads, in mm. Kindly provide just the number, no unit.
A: 75.31
